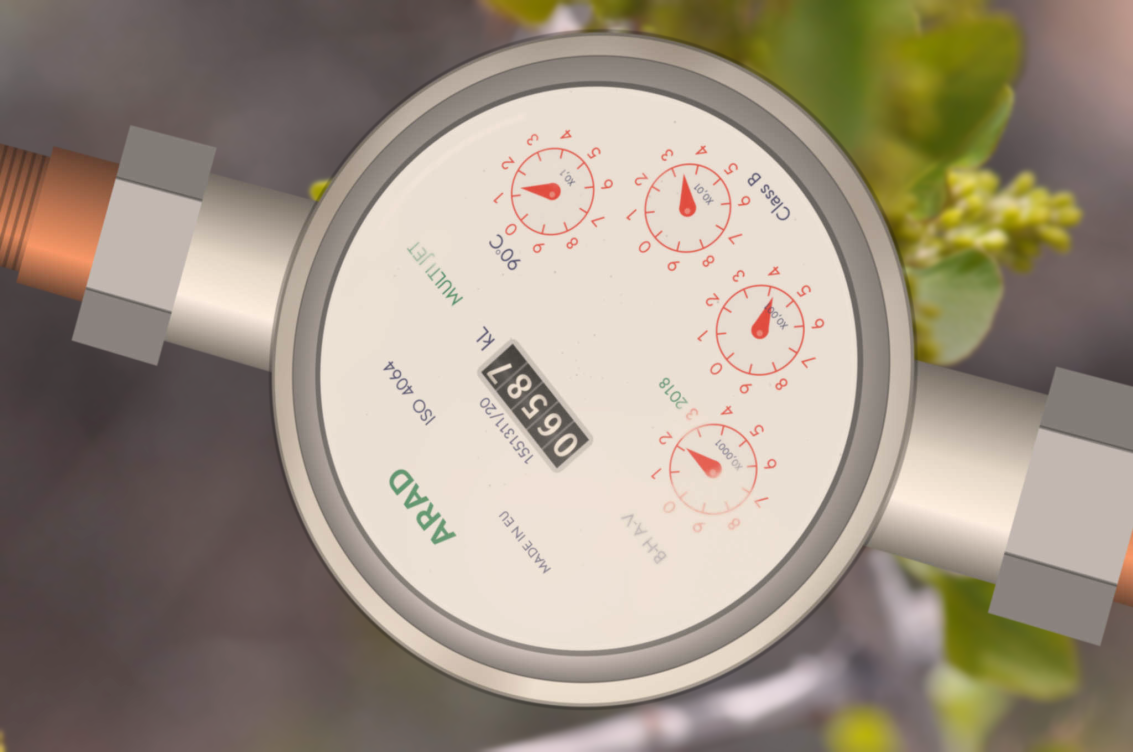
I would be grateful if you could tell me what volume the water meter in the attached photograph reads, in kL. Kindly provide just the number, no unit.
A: 6587.1342
